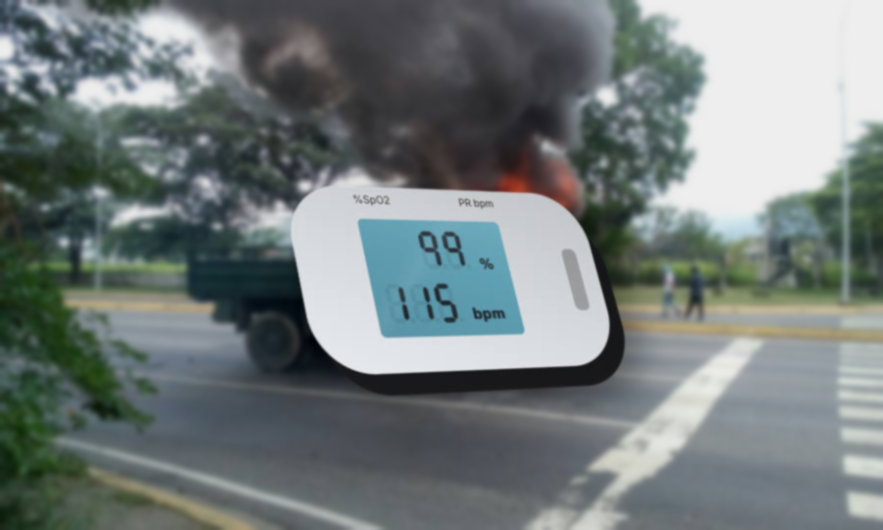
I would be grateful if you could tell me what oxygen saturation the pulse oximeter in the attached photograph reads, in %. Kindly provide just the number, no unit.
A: 99
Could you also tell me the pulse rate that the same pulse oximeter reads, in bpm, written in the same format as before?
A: 115
